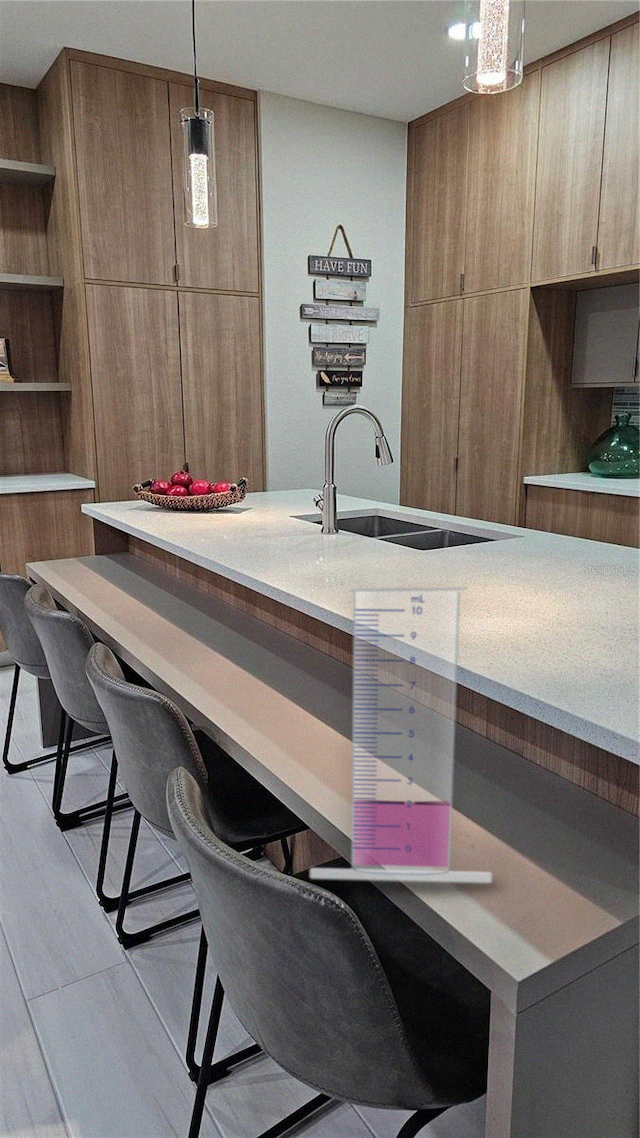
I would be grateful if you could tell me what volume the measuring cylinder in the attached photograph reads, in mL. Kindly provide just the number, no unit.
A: 2
